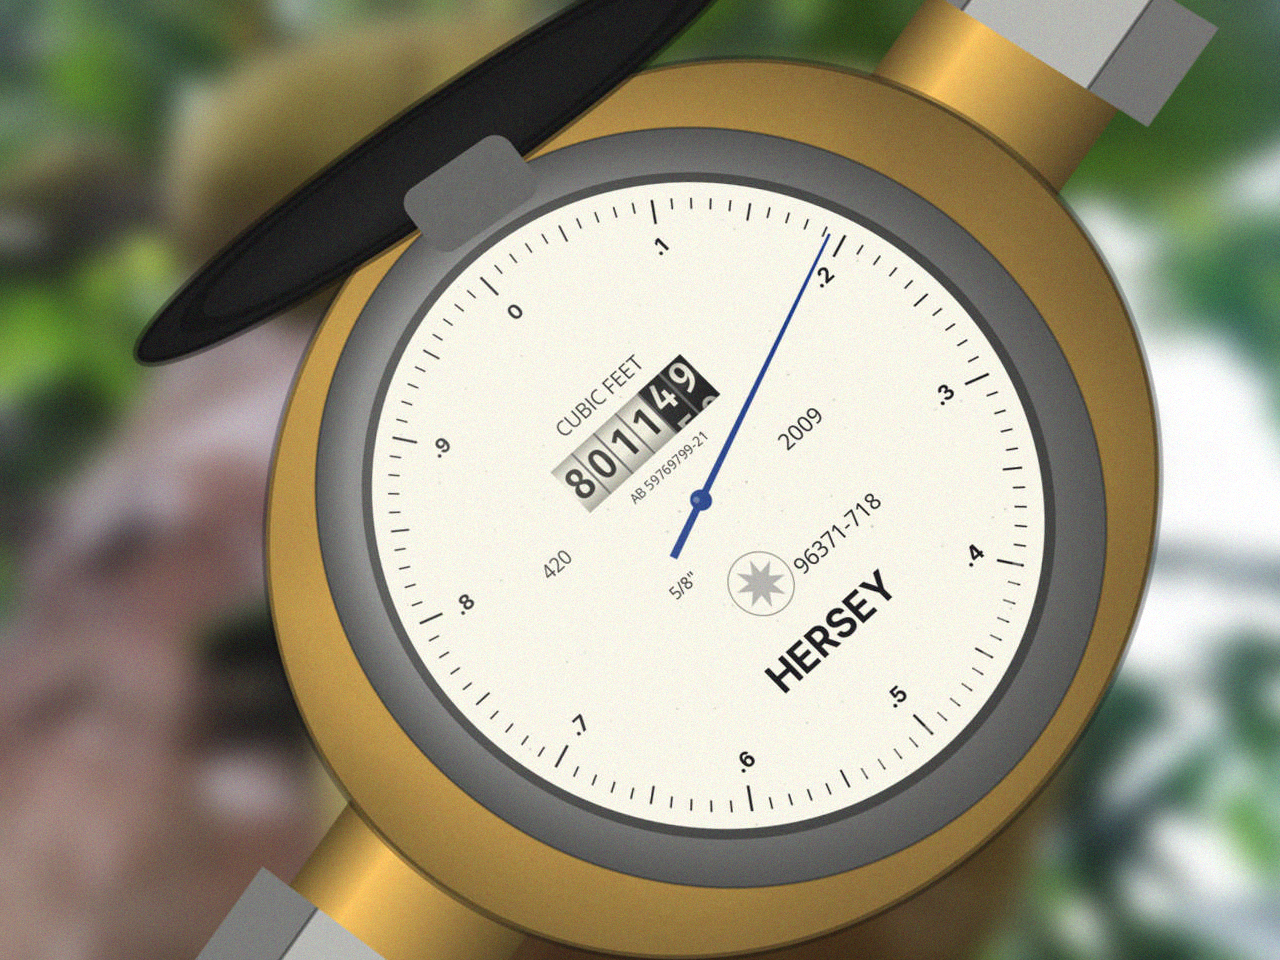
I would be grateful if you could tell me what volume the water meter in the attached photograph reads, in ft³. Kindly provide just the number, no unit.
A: 801149.19
